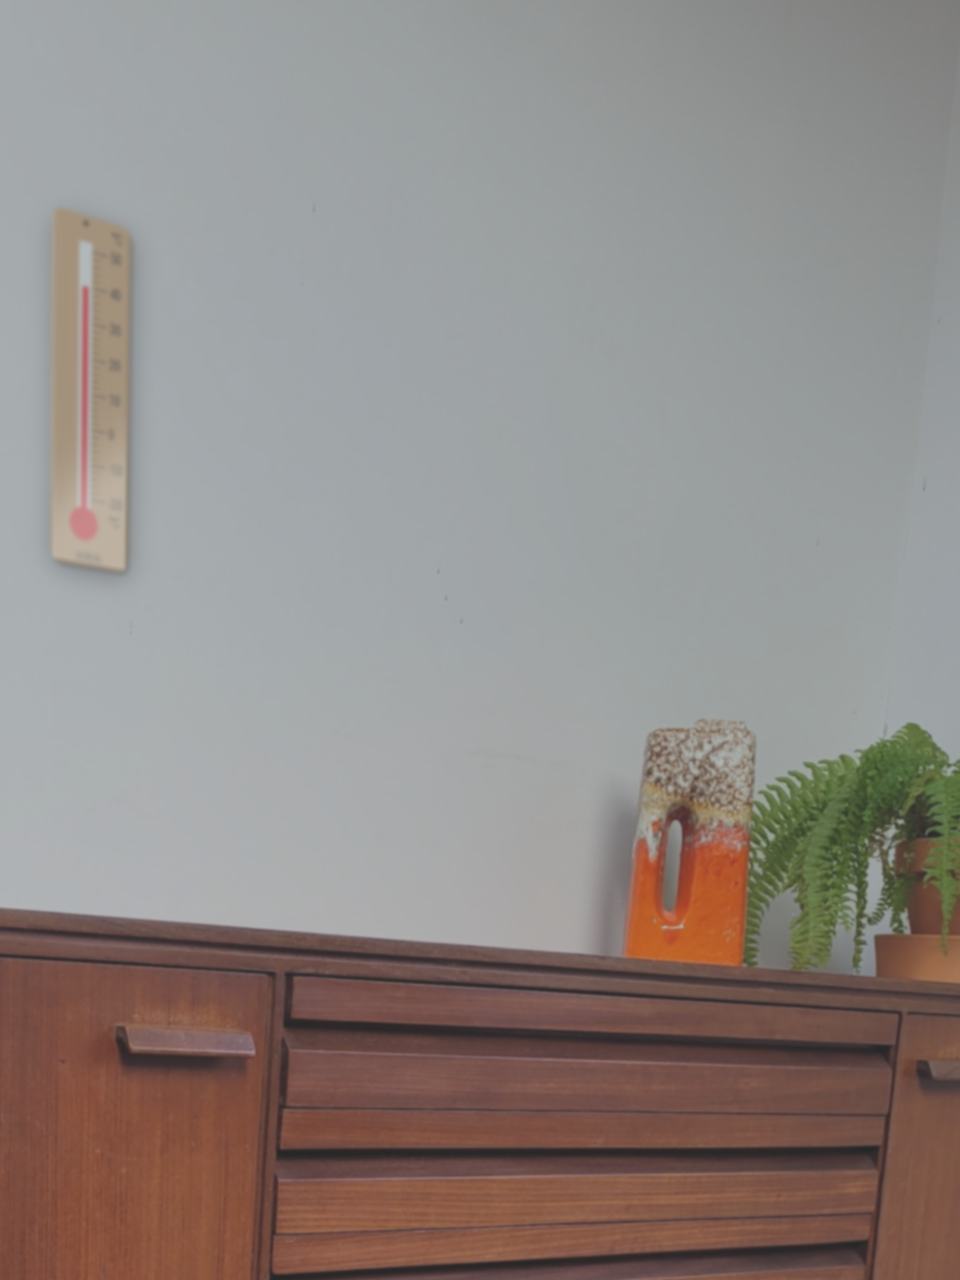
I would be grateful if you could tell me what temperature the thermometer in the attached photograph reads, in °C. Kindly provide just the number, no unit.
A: 40
